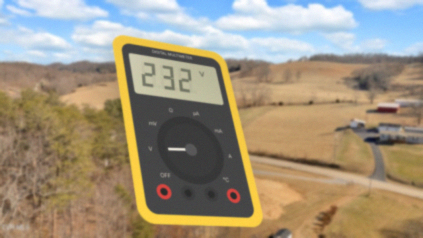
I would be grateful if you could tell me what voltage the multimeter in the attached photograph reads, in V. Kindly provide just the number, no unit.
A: 232
